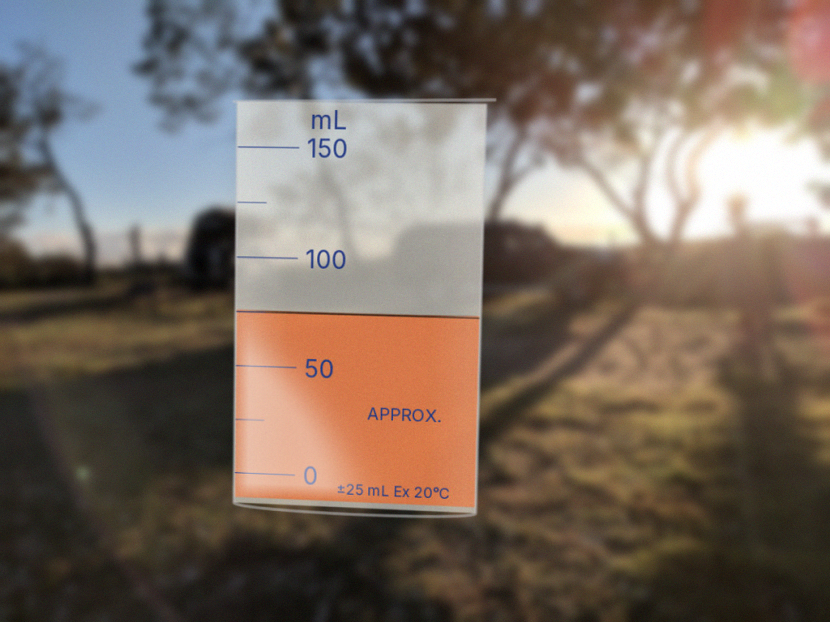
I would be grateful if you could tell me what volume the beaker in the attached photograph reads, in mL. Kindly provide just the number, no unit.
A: 75
